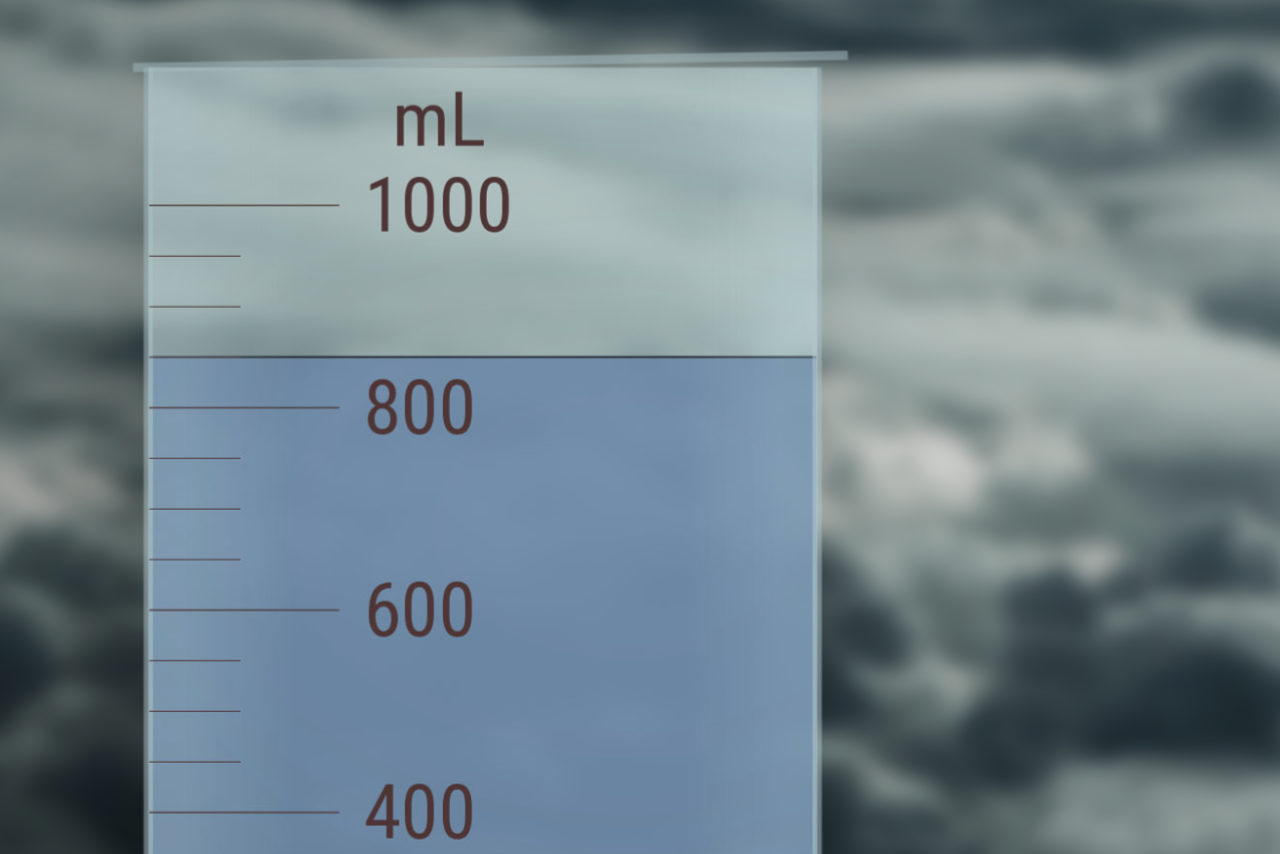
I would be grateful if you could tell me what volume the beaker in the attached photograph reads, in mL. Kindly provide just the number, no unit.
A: 850
